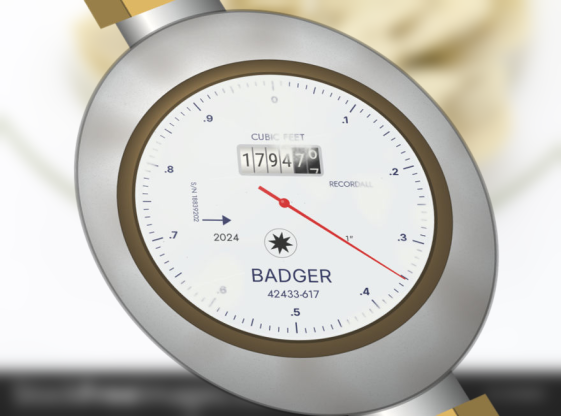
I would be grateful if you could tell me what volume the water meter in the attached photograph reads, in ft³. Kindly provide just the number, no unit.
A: 179476.35
